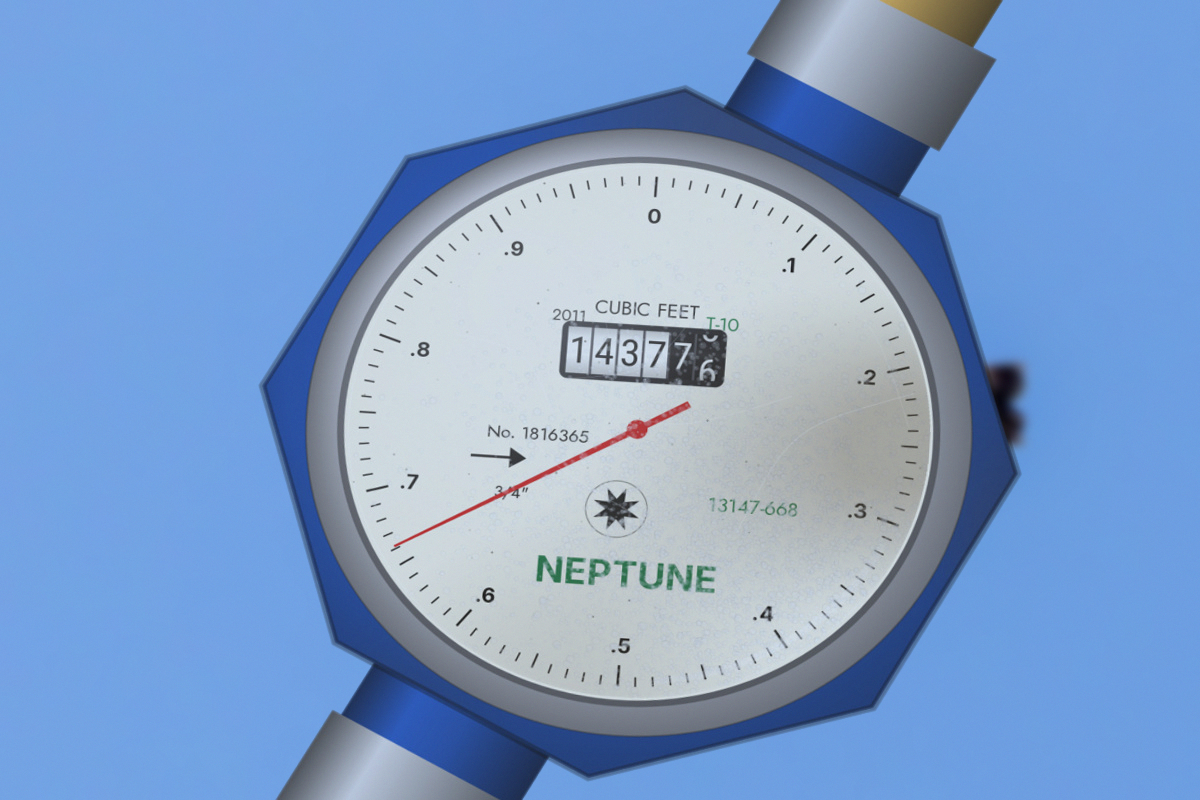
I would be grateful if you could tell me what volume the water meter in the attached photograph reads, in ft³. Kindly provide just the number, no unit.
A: 143775.66
